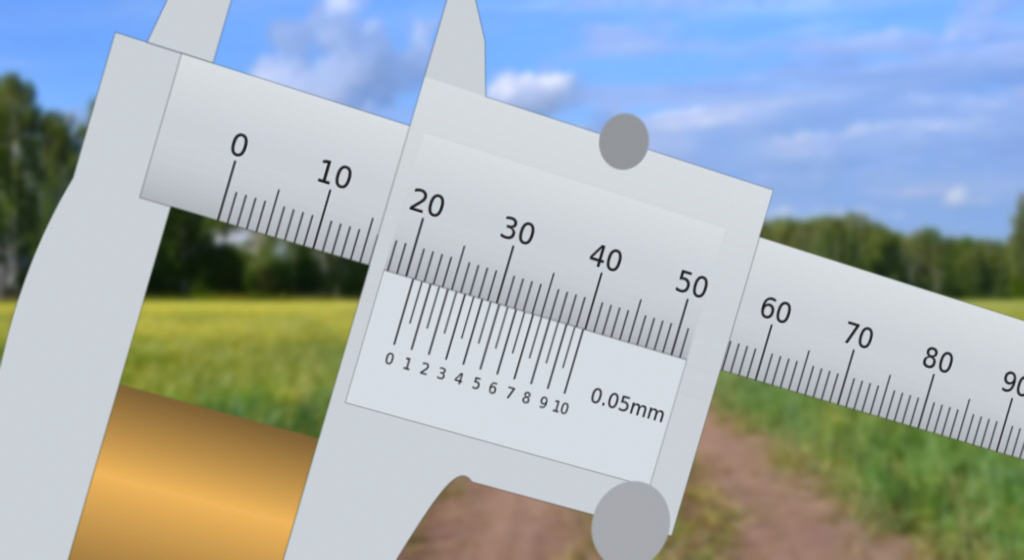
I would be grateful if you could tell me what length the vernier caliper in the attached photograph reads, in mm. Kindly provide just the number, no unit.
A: 20.8
